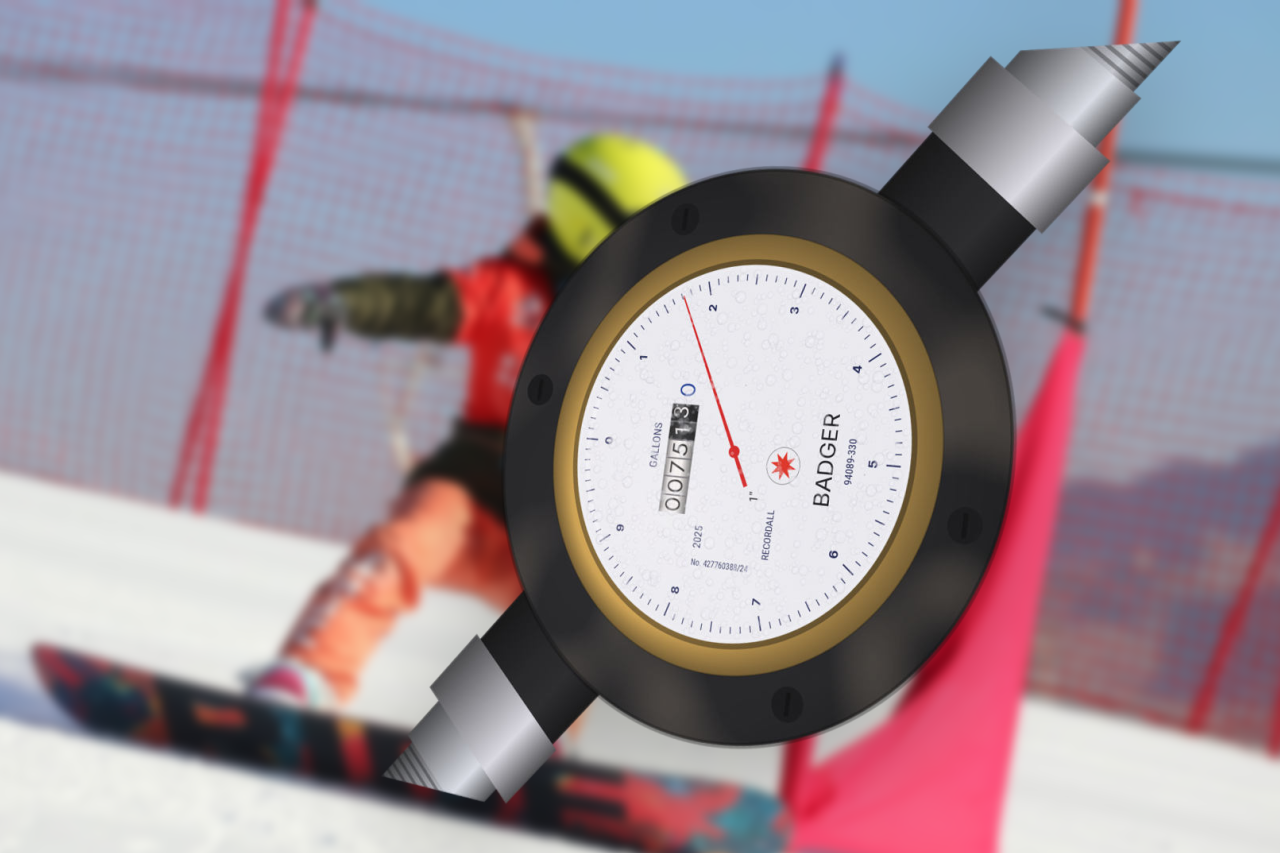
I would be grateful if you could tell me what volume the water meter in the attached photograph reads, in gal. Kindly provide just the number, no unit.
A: 75131.7
